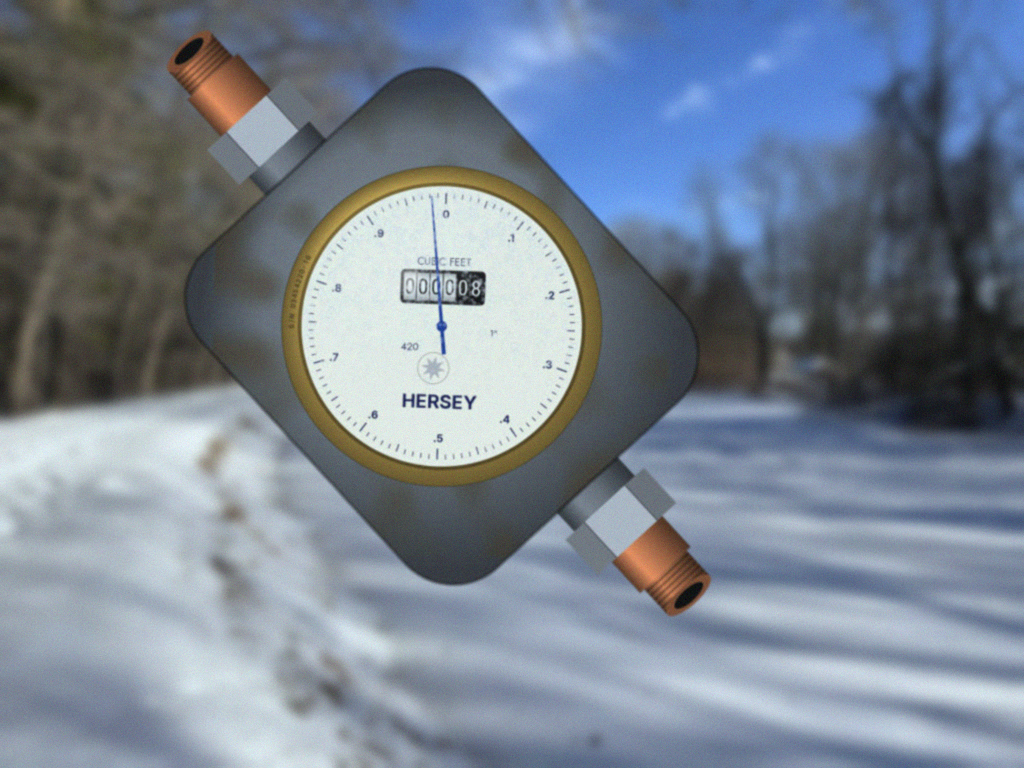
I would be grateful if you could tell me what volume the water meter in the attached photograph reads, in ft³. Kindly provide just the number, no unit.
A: 7.98
